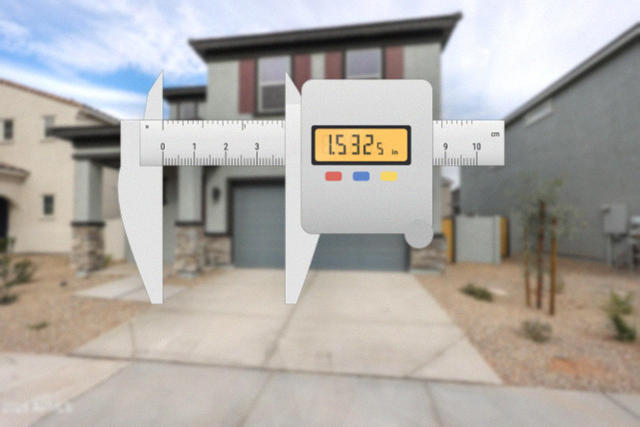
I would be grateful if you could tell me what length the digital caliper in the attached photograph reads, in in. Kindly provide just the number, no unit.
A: 1.5325
